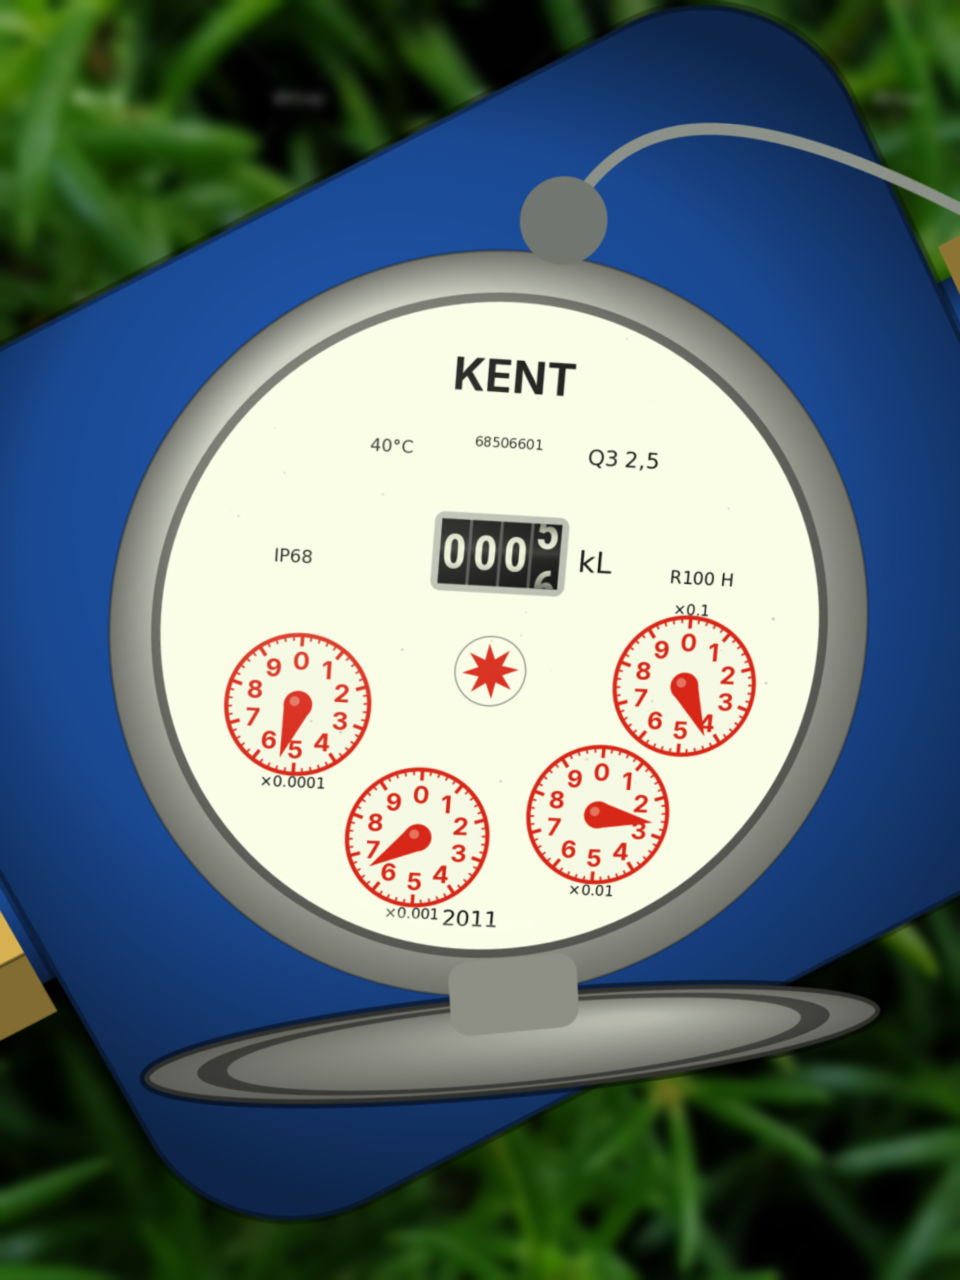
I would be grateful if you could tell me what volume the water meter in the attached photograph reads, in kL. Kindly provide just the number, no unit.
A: 5.4265
